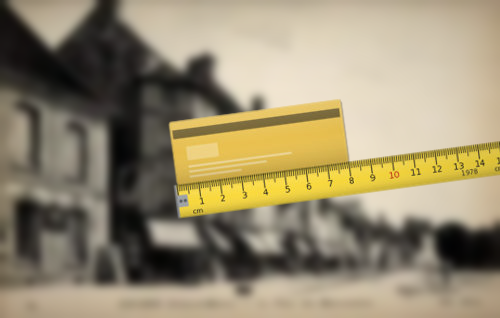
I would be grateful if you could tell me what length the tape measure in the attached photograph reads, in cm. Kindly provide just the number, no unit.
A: 8
